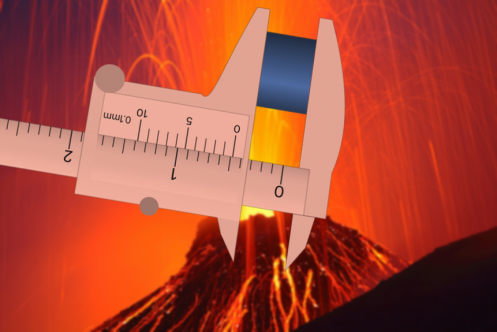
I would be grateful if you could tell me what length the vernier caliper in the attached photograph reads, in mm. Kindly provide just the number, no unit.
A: 4.8
